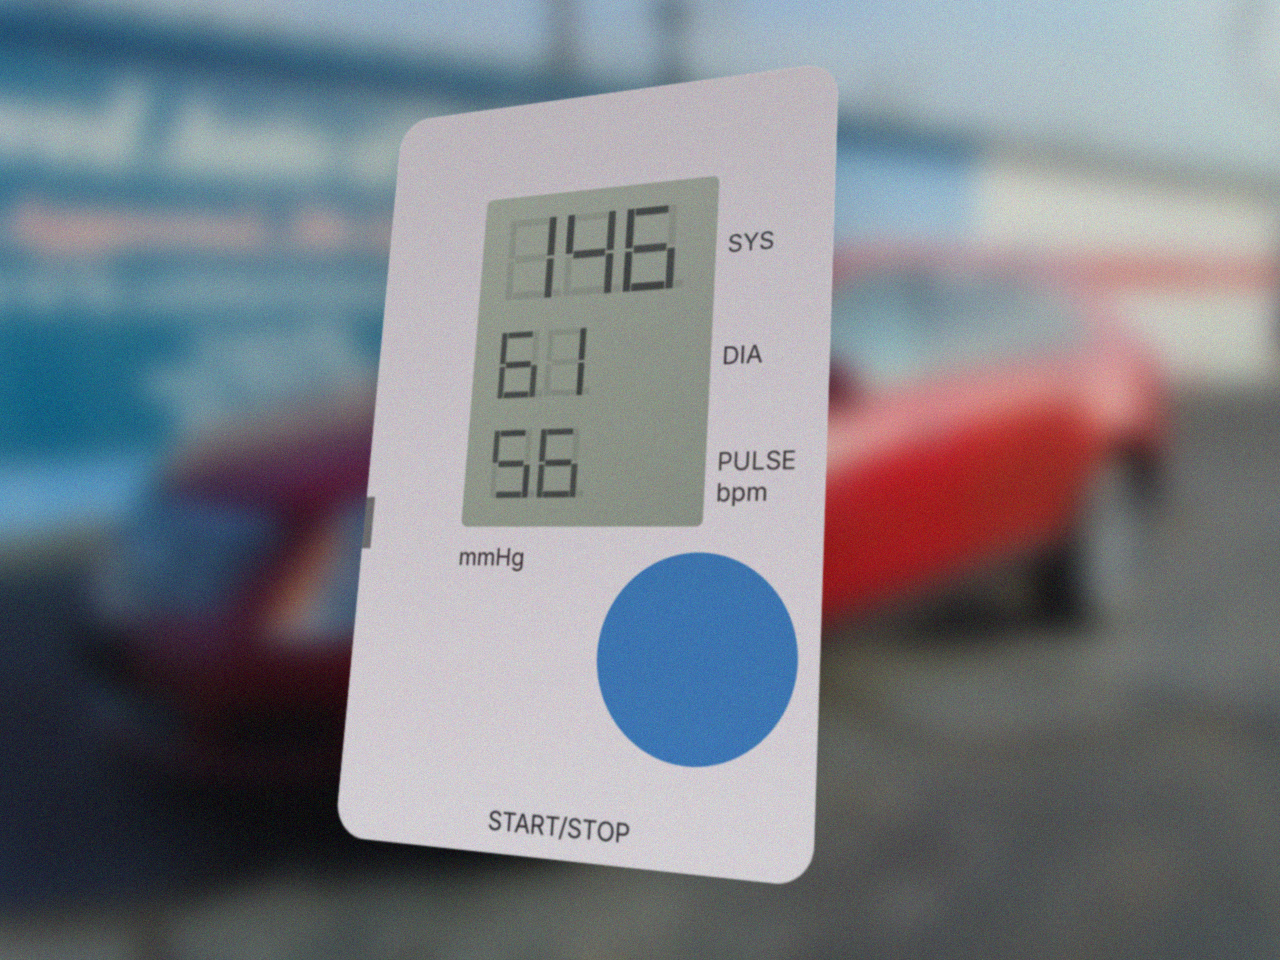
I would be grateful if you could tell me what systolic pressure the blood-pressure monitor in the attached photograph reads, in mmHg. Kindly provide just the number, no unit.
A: 146
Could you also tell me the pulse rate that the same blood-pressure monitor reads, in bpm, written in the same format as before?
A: 56
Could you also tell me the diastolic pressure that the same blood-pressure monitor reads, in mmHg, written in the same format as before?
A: 61
